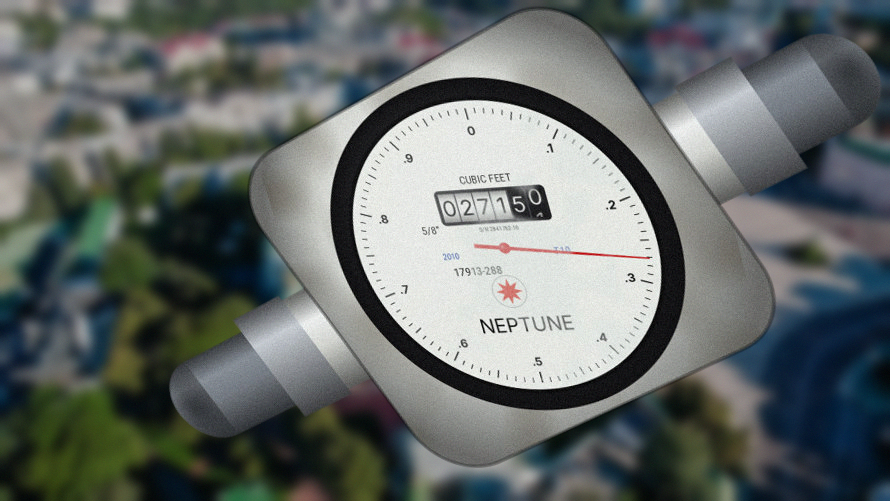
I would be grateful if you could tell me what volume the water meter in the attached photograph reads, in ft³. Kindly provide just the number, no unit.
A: 27150.27
